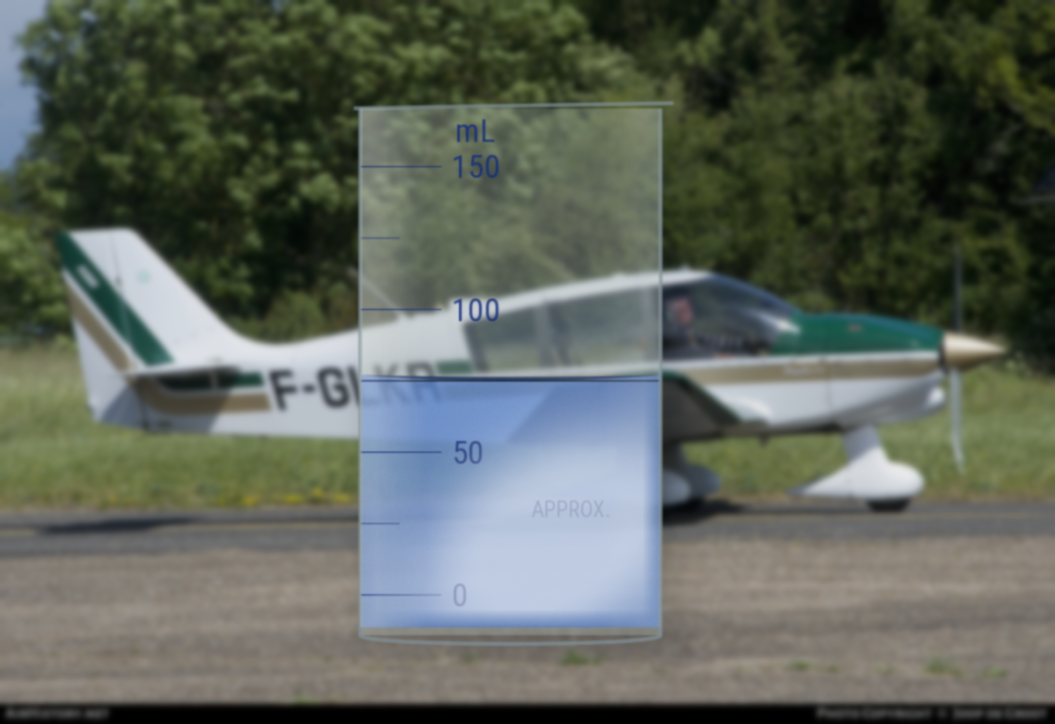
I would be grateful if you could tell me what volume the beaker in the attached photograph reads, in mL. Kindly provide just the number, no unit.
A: 75
